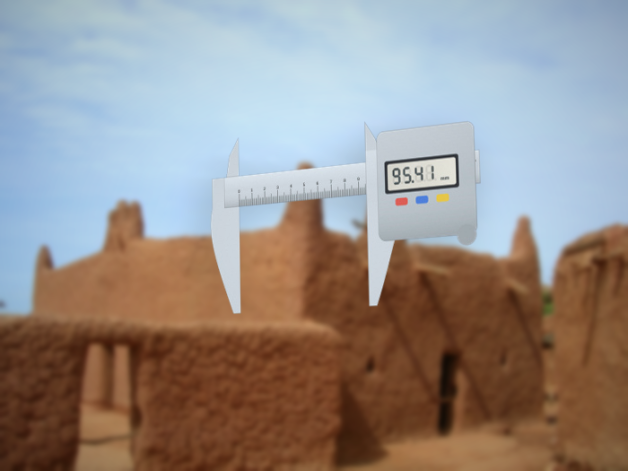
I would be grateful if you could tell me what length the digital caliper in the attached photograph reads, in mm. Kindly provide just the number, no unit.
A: 95.41
